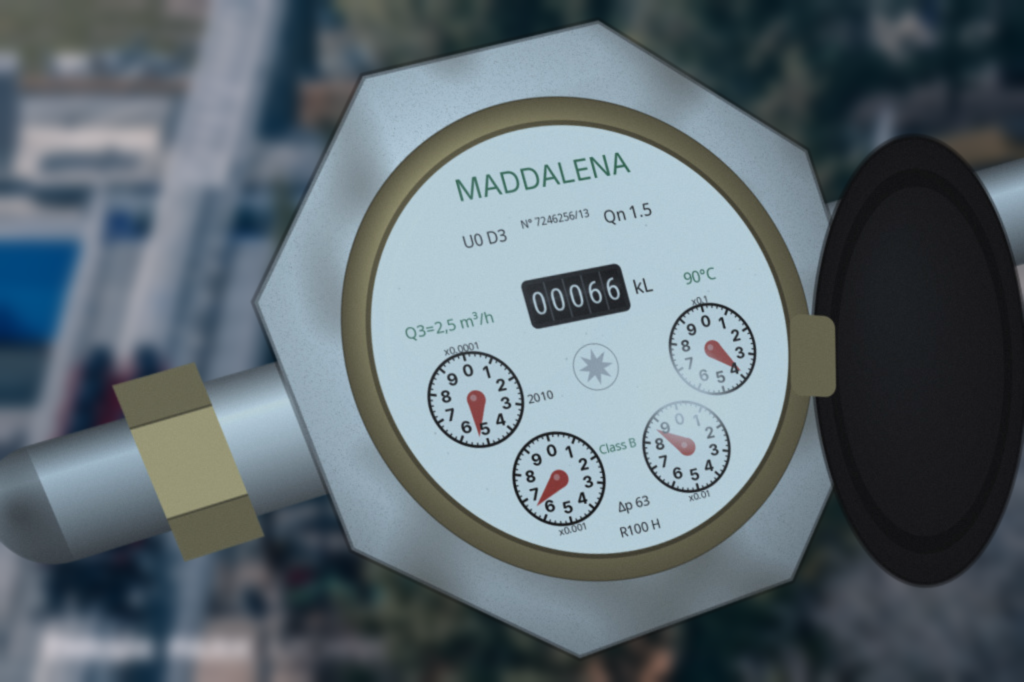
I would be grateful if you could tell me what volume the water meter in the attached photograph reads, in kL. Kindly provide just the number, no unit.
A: 66.3865
